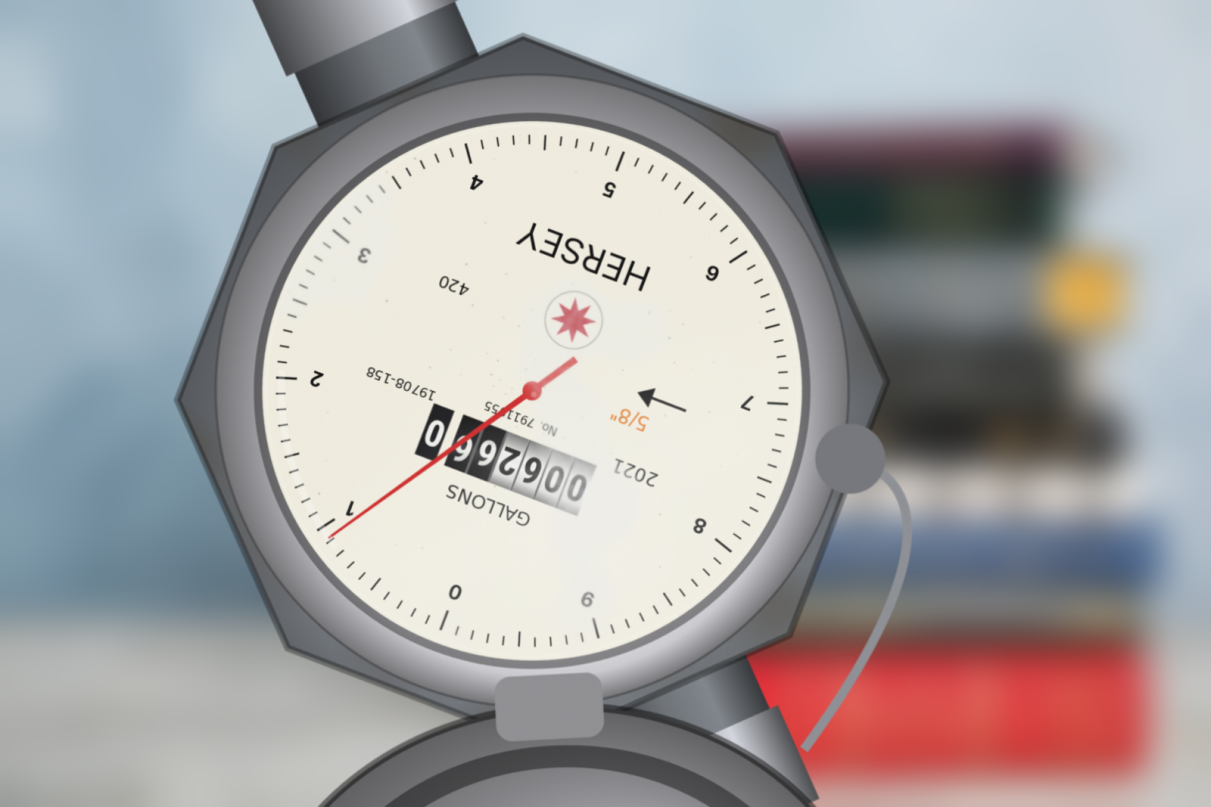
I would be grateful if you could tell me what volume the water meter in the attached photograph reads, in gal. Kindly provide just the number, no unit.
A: 62660.9
